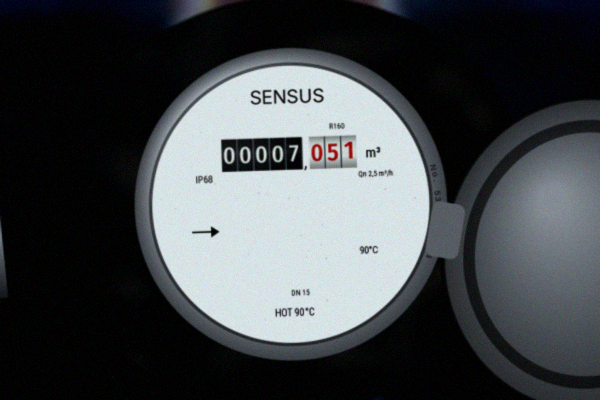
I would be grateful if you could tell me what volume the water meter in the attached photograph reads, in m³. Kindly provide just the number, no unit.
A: 7.051
